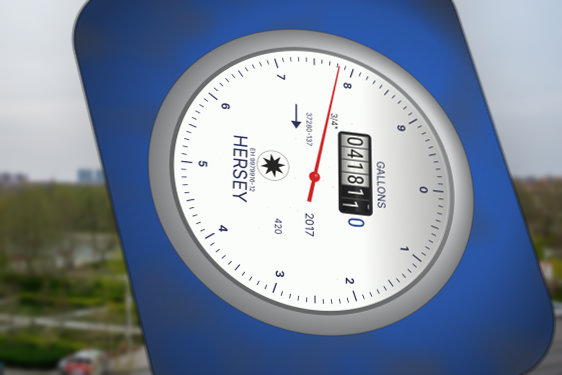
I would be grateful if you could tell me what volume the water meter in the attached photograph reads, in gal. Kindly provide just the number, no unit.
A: 418107.8
